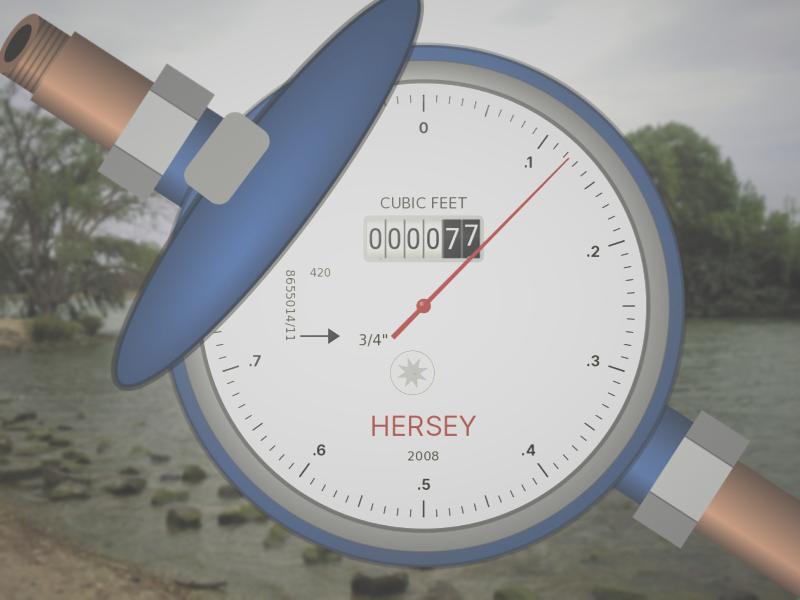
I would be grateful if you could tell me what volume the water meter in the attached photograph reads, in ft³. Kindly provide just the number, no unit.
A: 77.12
